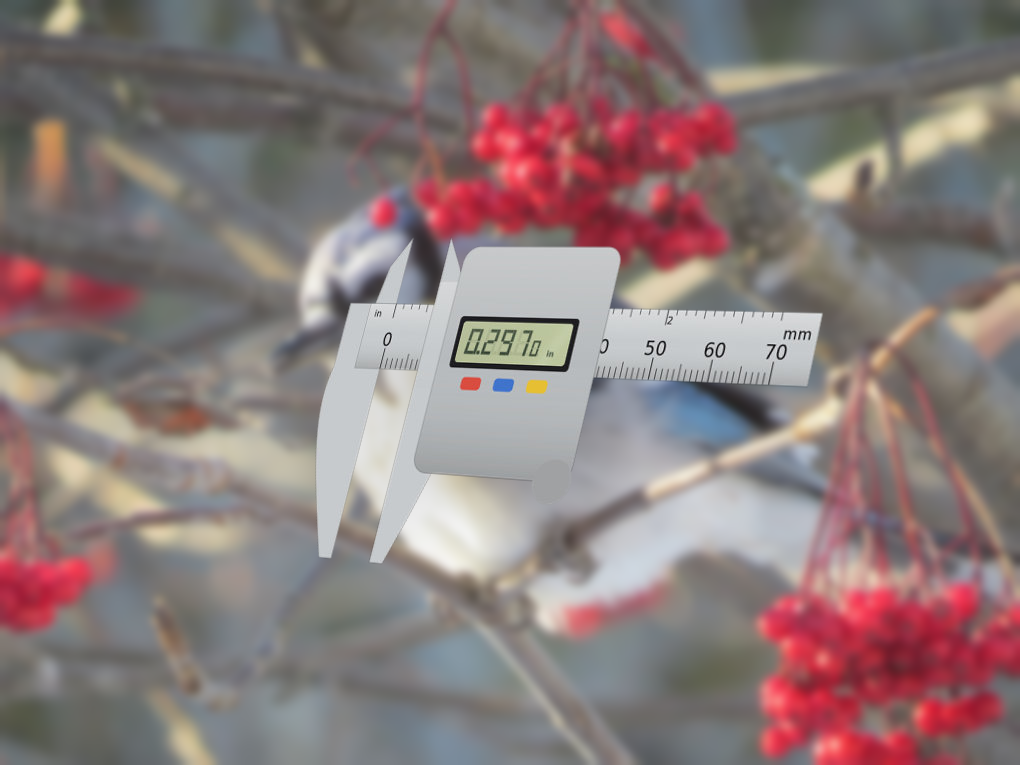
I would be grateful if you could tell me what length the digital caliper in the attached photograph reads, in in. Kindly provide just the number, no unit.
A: 0.2970
